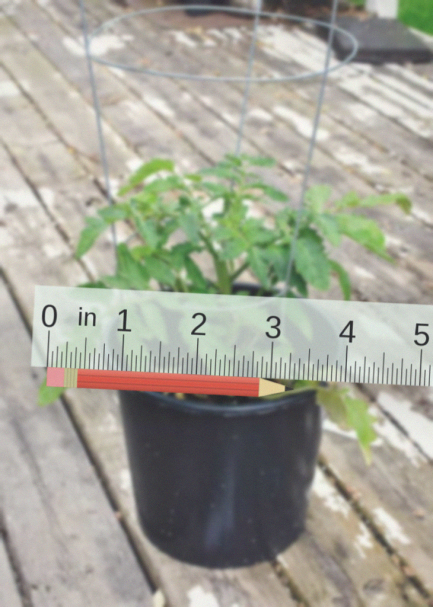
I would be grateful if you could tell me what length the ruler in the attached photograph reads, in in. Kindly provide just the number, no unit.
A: 3.3125
